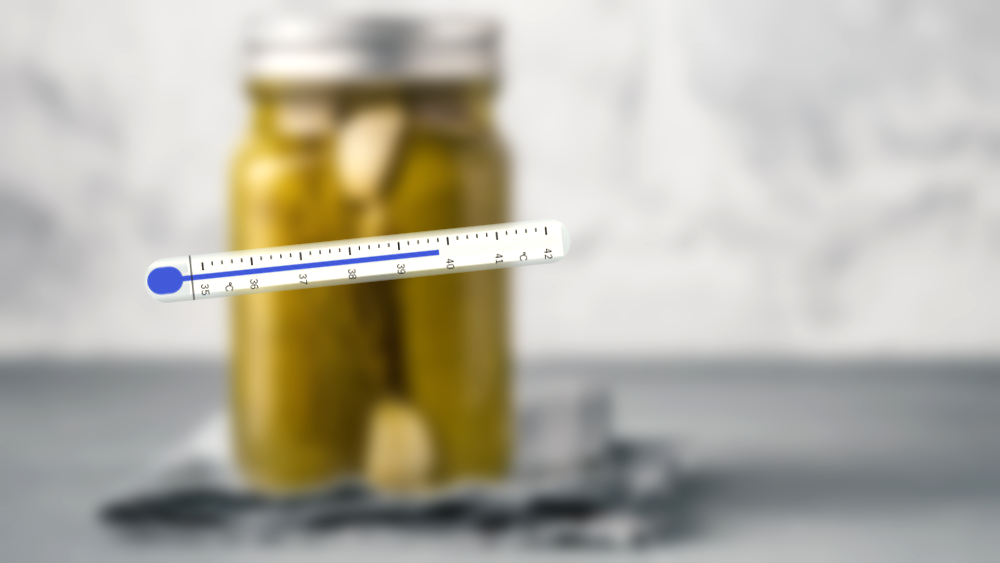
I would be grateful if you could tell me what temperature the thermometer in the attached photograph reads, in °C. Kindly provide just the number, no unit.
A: 39.8
